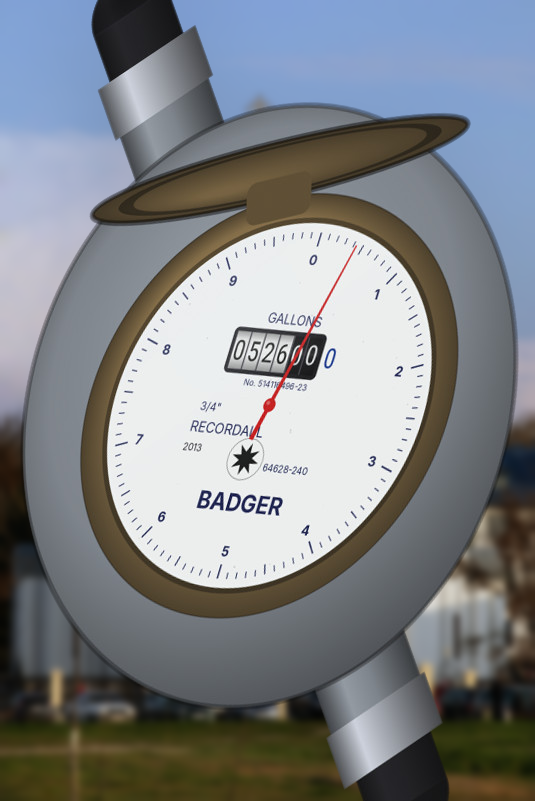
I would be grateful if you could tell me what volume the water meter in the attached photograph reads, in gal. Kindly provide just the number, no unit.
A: 526000.4
